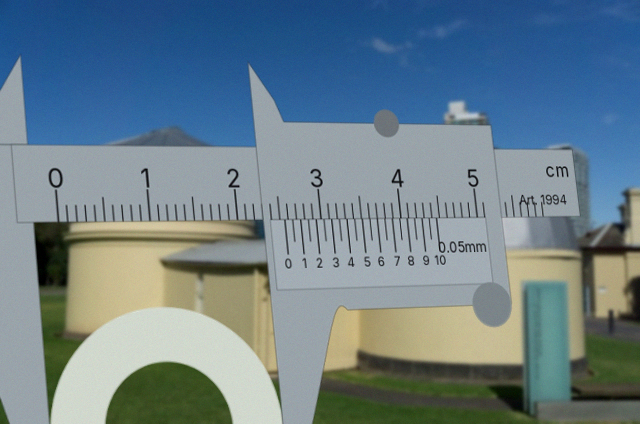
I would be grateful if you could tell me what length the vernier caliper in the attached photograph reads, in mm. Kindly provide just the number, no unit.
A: 25.6
